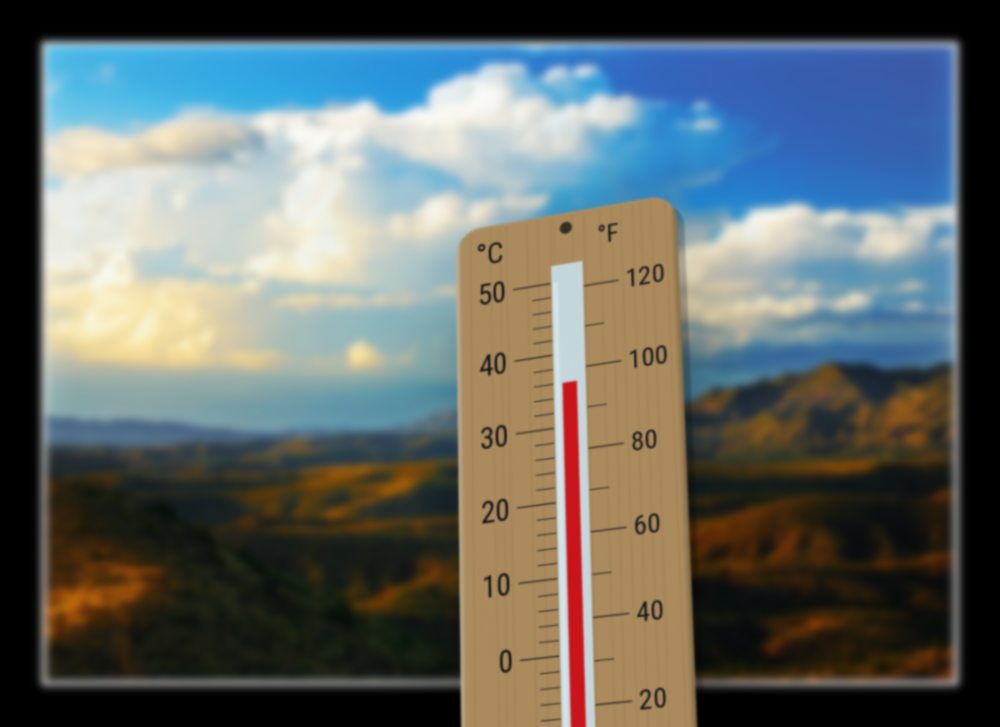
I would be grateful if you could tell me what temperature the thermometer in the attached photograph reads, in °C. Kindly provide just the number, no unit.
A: 36
